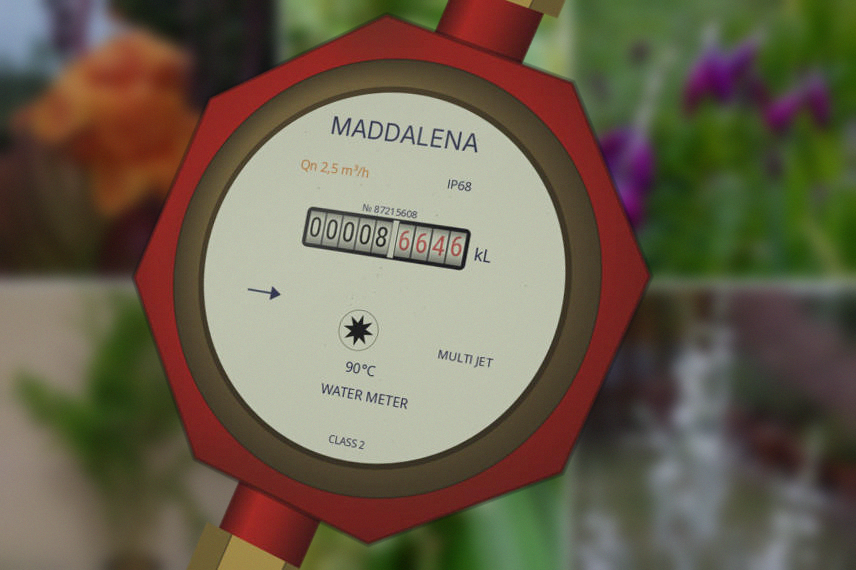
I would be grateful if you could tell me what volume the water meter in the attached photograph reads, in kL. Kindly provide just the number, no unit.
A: 8.6646
